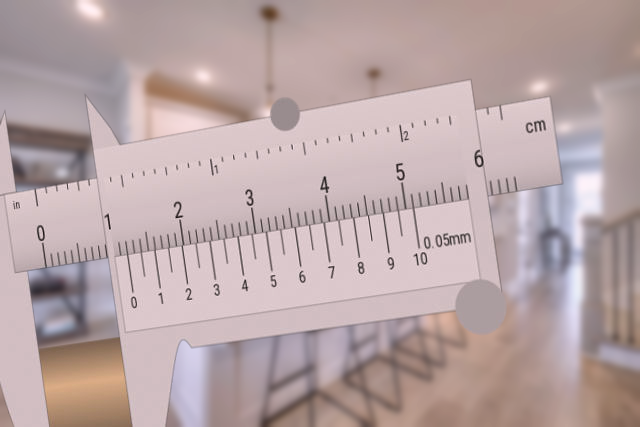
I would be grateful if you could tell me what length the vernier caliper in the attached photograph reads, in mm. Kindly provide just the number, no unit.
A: 12.0
